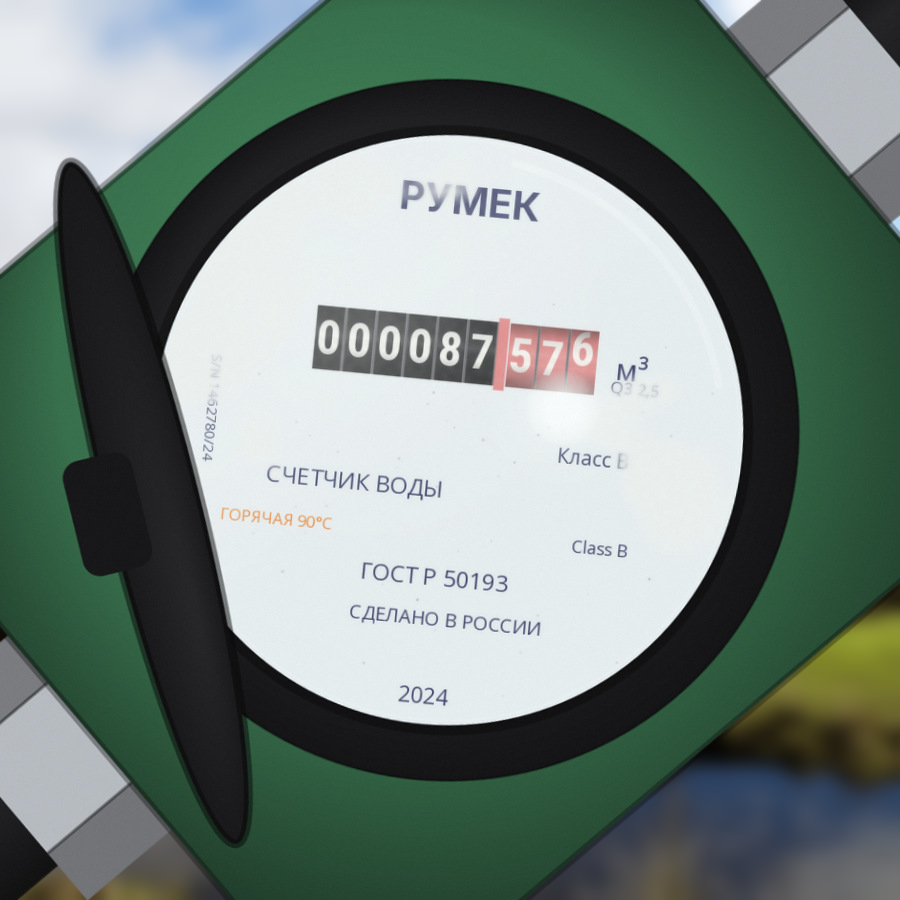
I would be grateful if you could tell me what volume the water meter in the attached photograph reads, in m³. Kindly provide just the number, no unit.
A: 87.576
